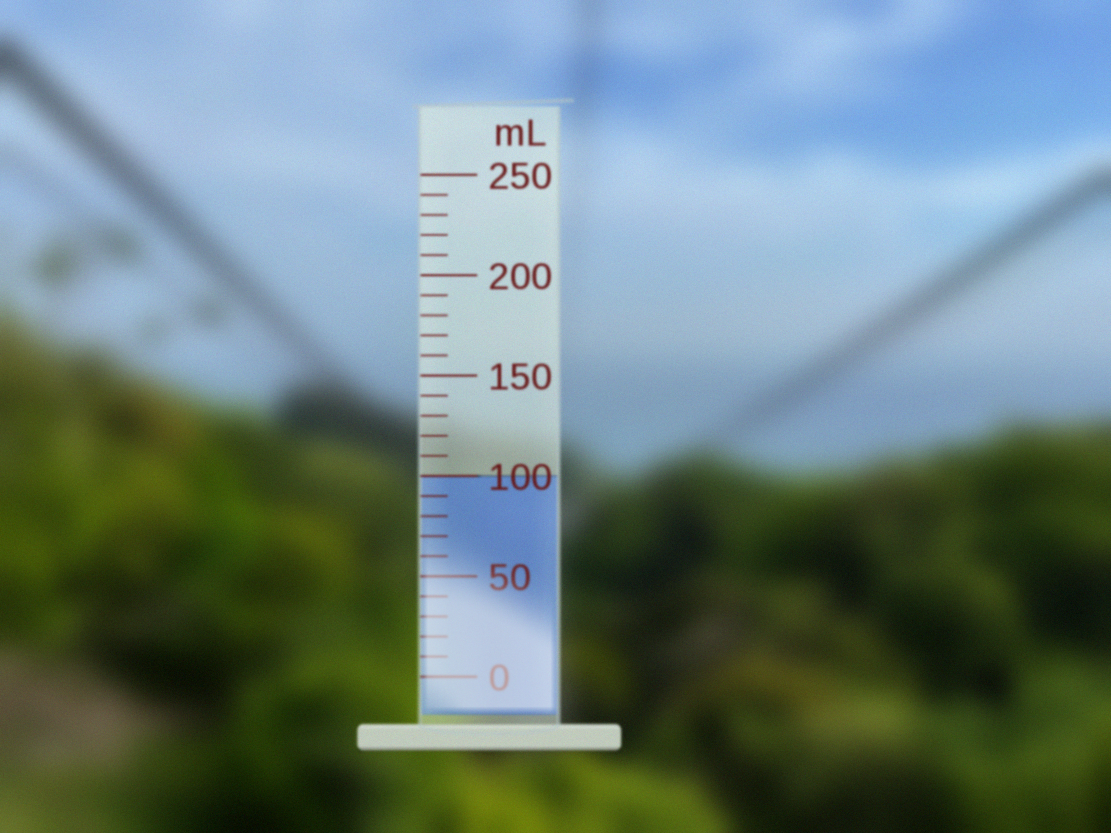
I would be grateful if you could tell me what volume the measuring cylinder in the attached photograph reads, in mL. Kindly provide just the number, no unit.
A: 100
